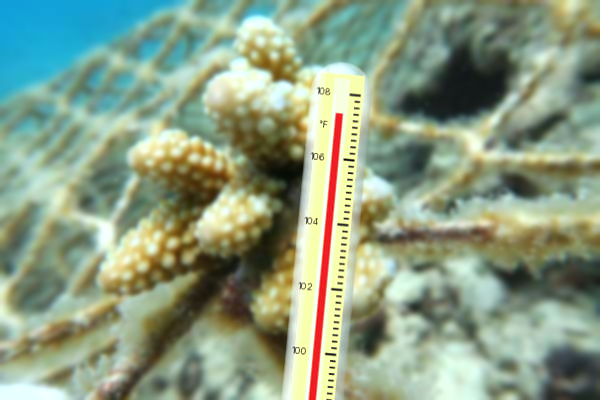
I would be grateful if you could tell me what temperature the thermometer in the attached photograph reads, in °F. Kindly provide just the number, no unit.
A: 107.4
